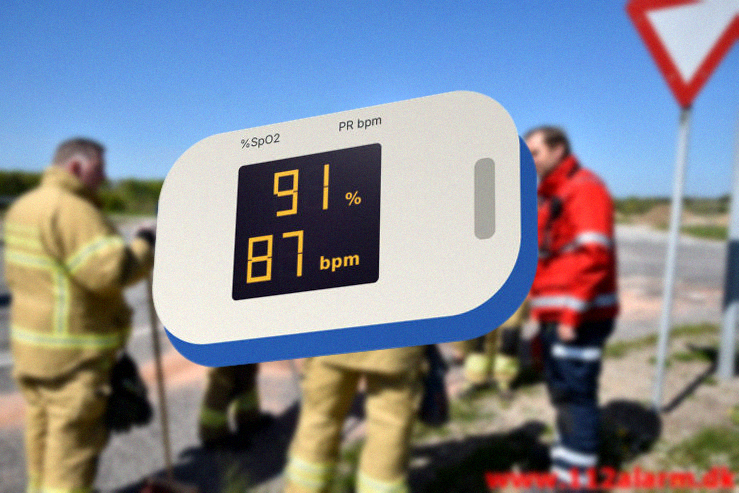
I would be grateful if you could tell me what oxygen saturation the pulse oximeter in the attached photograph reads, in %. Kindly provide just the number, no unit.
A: 91
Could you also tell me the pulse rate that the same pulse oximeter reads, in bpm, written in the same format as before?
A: 87
